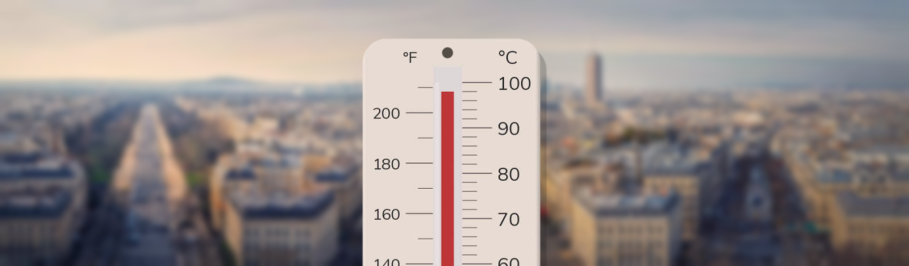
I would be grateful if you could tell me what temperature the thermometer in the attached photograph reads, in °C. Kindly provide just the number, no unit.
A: 98
